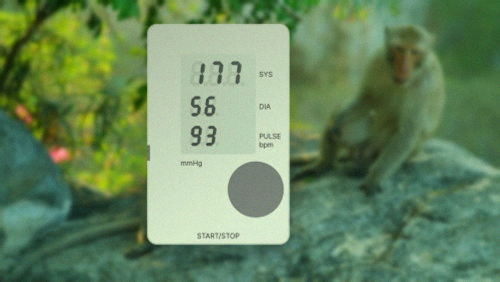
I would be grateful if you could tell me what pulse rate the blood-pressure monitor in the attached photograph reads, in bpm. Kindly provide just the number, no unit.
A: 93
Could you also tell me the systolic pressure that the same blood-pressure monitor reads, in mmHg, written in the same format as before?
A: 177
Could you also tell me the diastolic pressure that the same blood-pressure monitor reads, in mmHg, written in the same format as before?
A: 56
